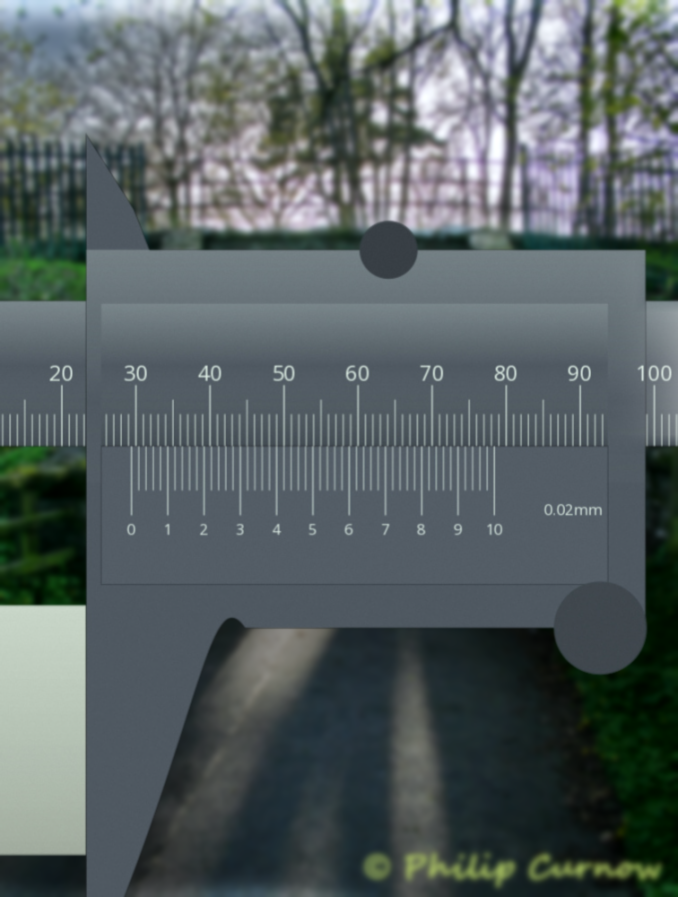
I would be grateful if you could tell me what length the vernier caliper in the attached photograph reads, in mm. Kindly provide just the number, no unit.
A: 29.4
